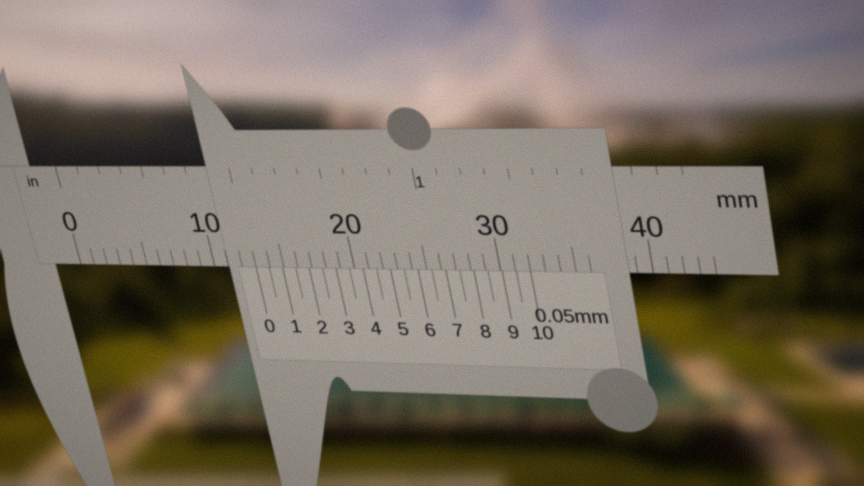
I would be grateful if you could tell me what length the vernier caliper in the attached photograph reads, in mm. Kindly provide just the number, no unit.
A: 13.0
